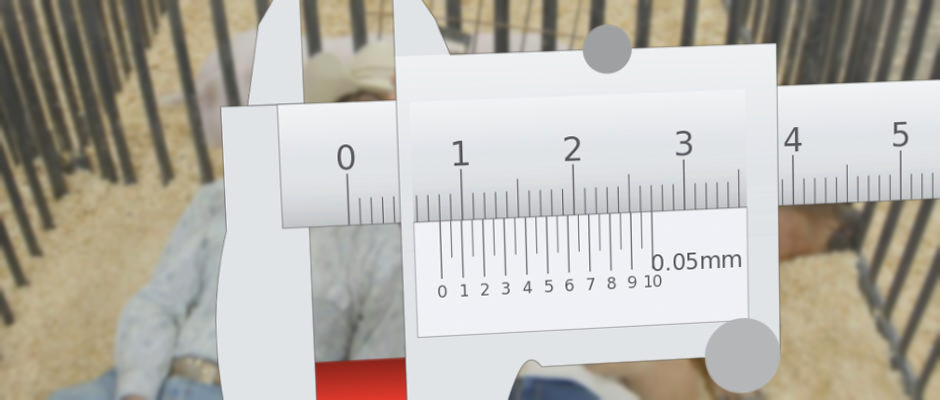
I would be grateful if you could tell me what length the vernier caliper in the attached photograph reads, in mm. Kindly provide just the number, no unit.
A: 8.0
